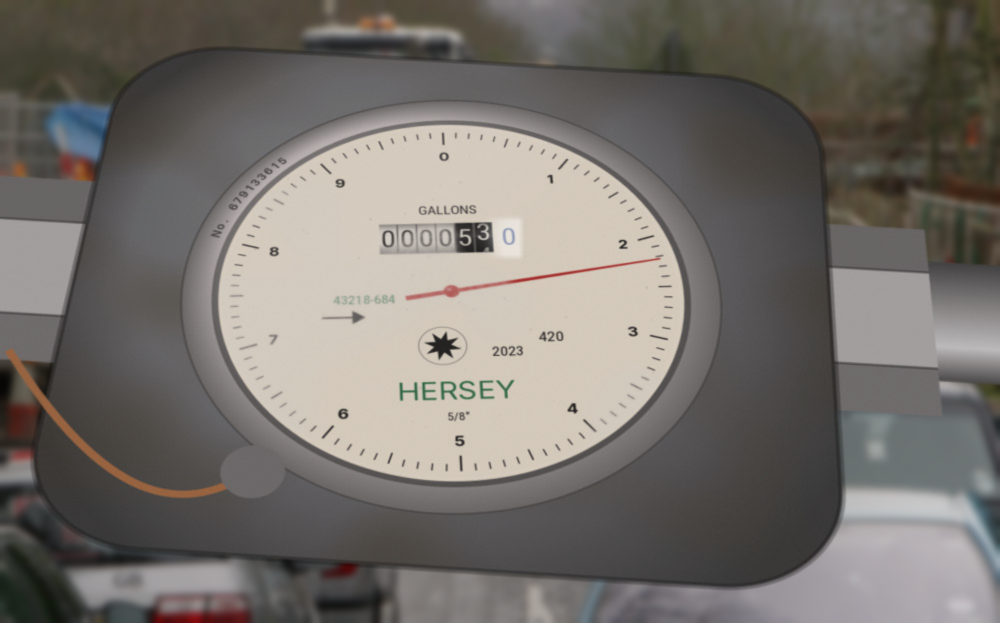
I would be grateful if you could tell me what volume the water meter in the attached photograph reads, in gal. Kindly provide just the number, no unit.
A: 532.2
